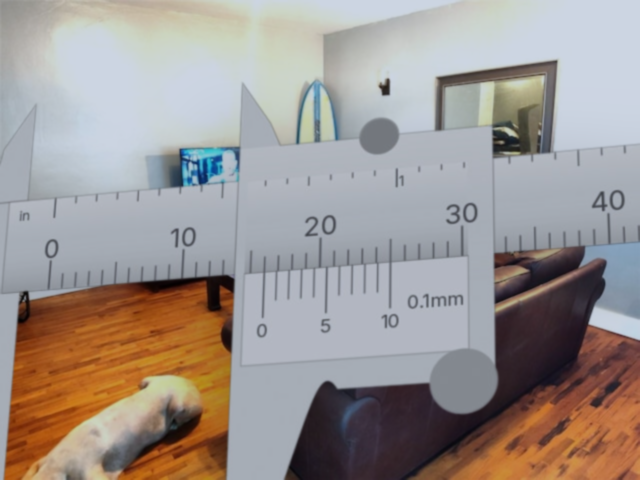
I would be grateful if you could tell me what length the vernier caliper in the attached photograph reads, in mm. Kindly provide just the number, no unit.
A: 16.0
